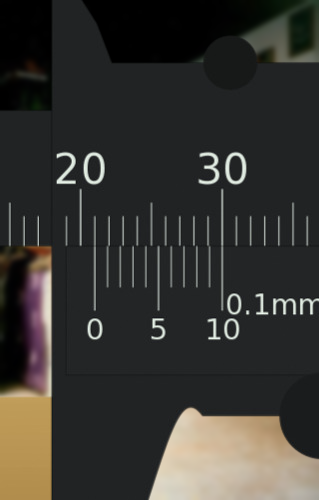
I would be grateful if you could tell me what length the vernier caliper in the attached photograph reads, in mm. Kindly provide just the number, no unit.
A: 21.0
